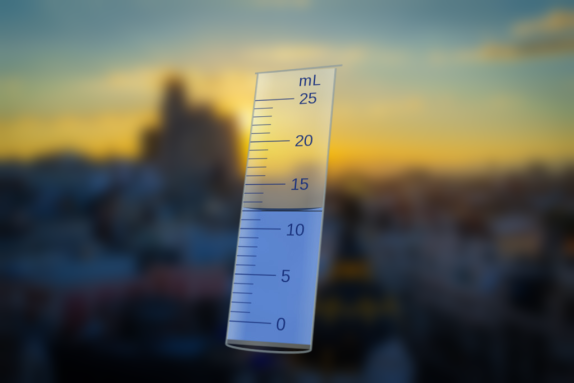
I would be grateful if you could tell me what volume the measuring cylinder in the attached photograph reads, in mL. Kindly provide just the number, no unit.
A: 12
